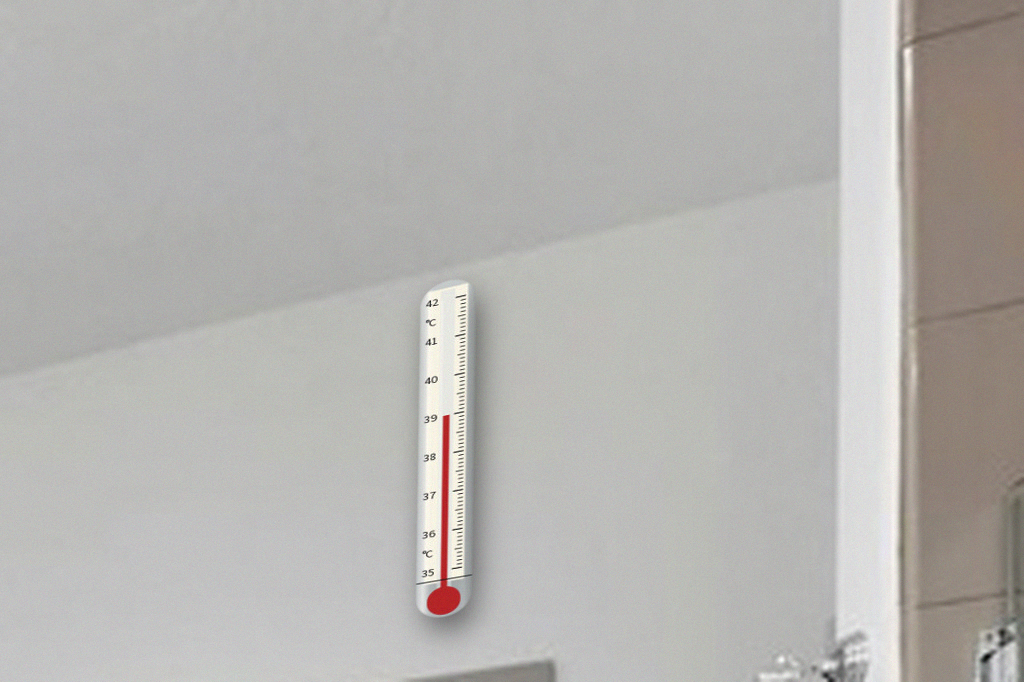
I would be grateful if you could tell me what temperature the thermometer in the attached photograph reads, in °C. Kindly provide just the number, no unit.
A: 39
